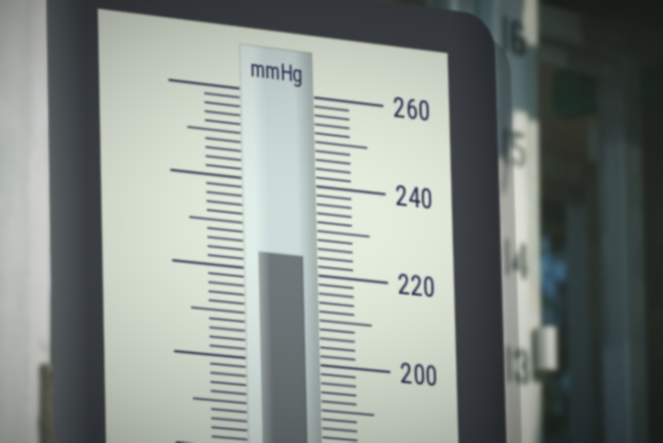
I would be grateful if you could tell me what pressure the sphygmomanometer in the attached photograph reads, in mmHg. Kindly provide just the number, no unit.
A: 224
